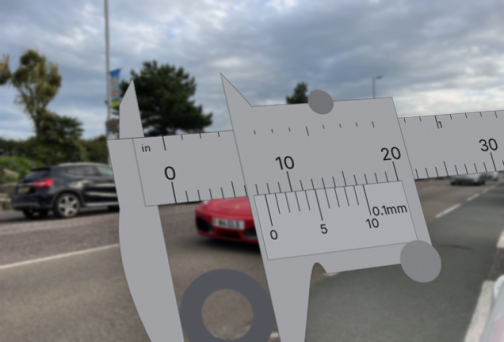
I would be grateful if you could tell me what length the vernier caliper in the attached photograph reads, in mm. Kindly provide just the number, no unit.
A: 7.6
